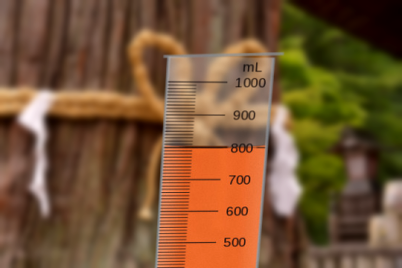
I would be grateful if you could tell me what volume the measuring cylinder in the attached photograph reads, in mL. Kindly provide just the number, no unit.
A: 800
